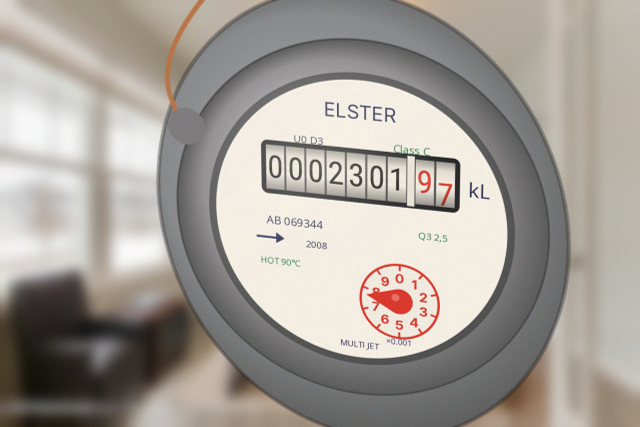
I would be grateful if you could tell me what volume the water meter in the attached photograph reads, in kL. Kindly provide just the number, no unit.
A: 2301.967
